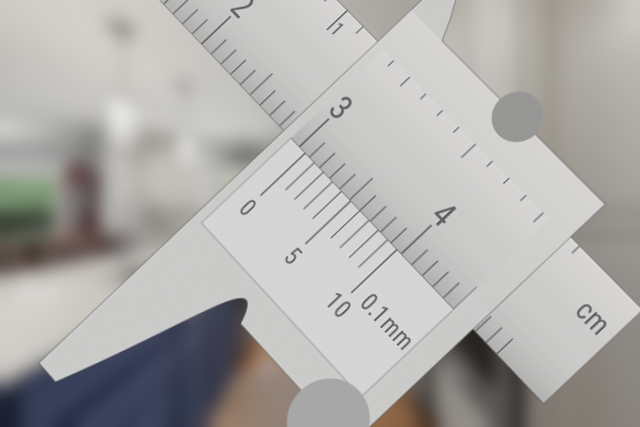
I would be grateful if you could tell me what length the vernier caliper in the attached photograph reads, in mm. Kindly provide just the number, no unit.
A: 30.6
